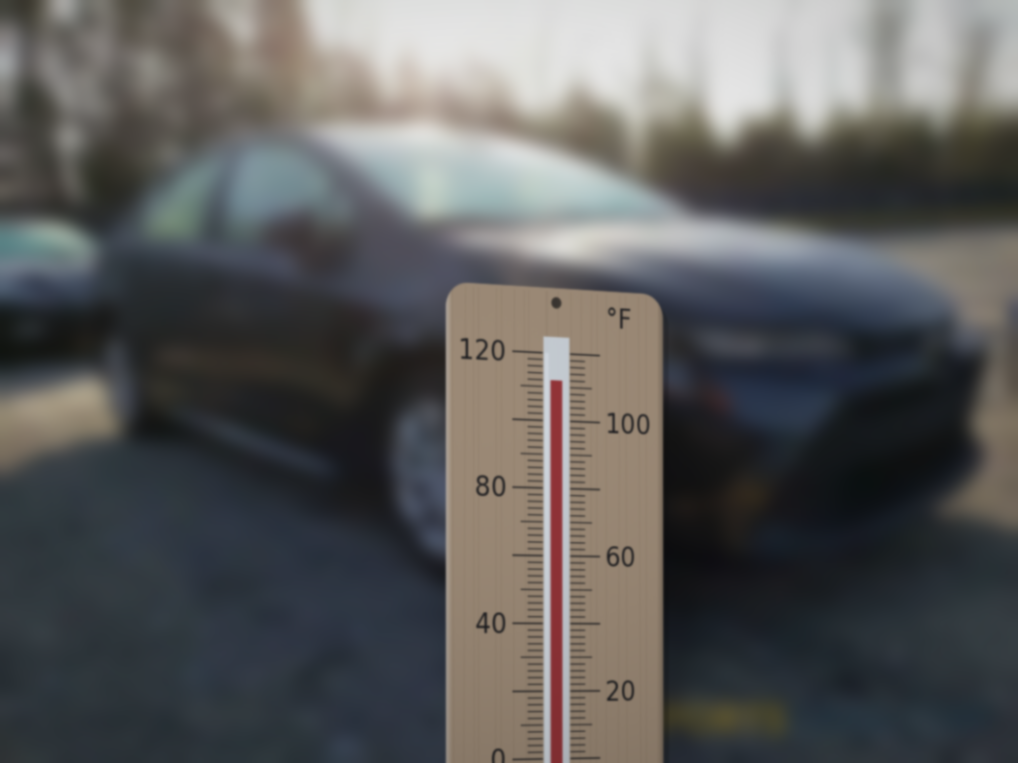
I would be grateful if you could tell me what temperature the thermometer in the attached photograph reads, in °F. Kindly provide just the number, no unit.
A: 112
